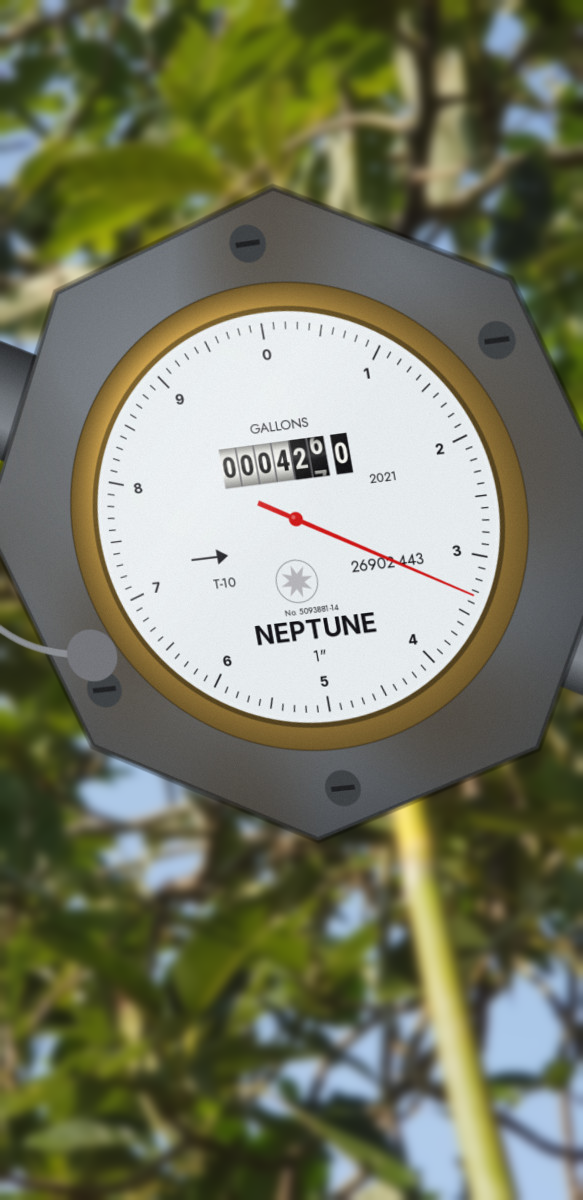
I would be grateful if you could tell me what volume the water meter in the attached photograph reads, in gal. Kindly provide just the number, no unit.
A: 4263.3
